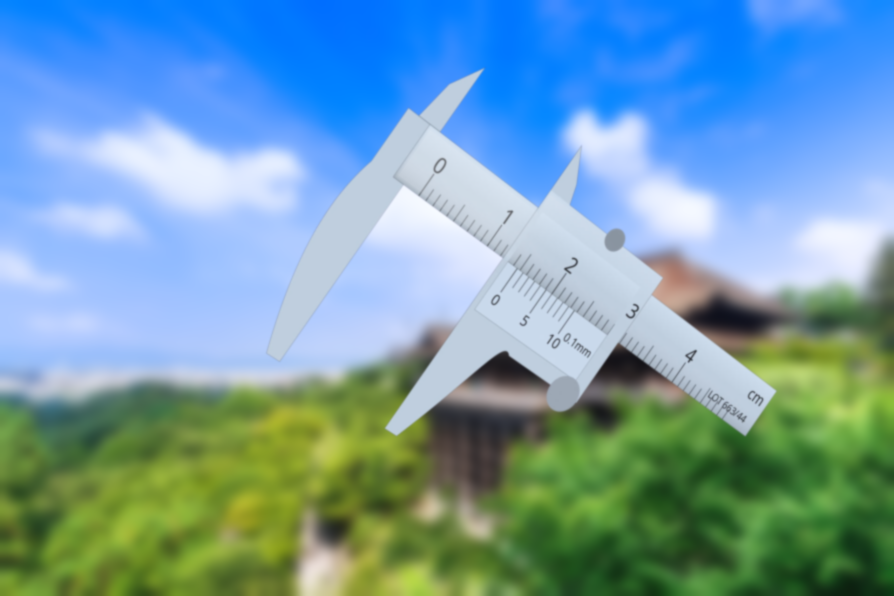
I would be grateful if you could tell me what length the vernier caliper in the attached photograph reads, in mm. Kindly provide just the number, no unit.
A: 14.6
